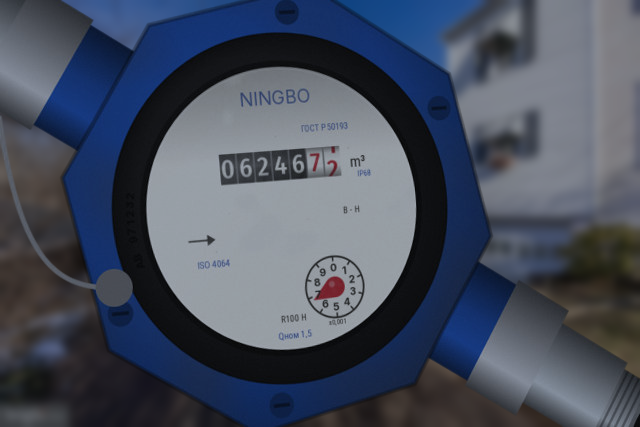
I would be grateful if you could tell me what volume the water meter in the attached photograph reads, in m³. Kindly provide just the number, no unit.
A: 6246.716
